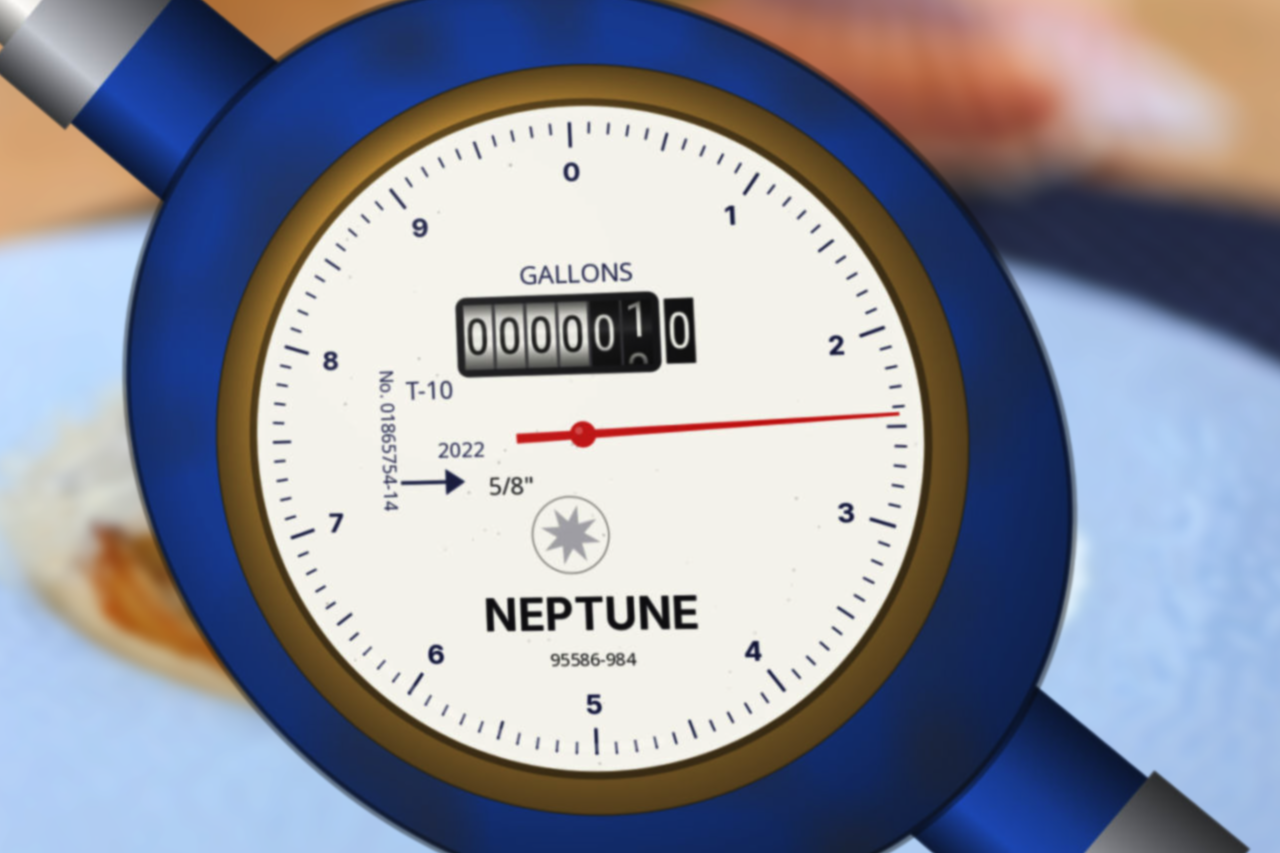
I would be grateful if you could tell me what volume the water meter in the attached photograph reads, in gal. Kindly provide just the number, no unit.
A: 12.4
